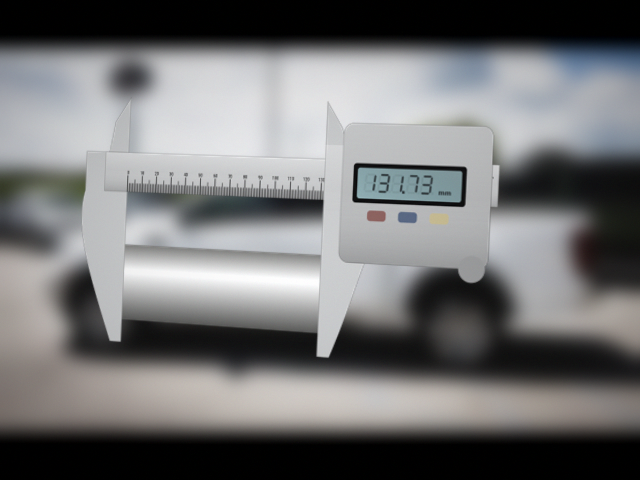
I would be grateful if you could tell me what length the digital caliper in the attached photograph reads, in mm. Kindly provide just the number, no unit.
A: 131.73
